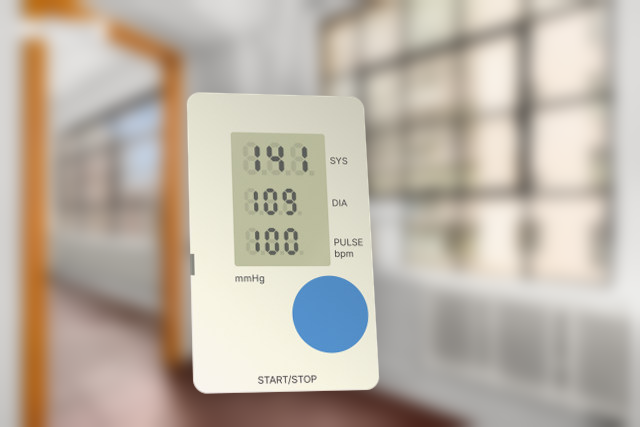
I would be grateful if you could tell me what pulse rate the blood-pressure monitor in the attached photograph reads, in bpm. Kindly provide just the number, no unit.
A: 100
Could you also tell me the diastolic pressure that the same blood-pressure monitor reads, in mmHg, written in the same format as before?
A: 109
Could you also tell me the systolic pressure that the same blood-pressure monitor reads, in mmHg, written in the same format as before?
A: 141
